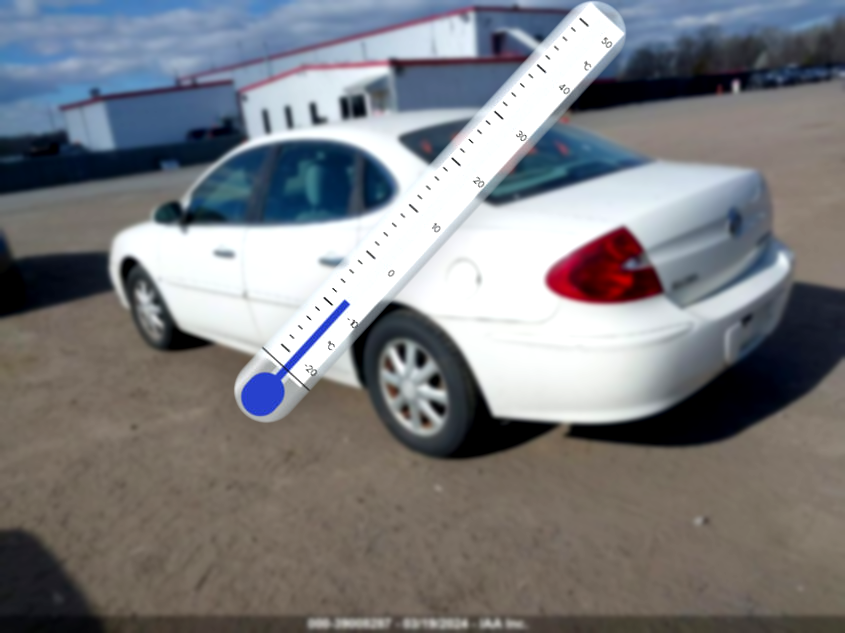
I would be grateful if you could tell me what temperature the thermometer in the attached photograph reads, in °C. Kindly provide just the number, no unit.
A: -8
